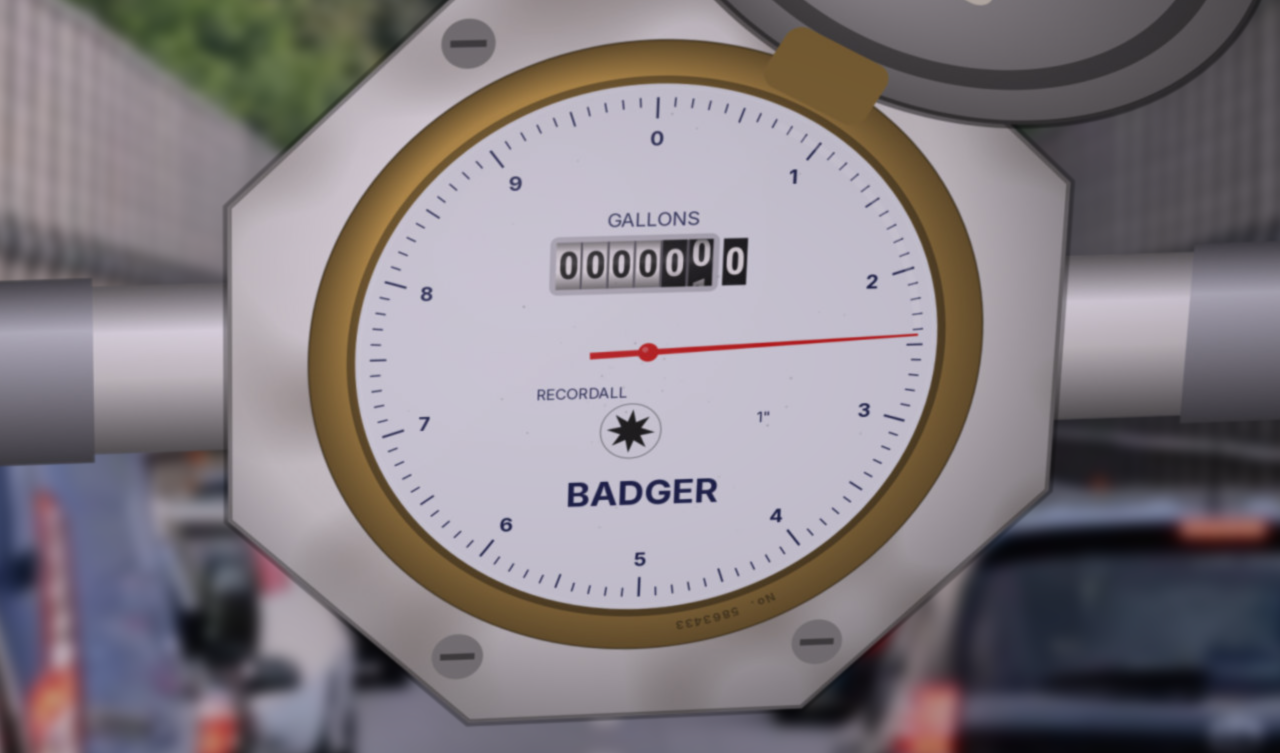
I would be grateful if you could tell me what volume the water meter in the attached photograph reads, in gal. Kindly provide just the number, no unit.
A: 2.4
